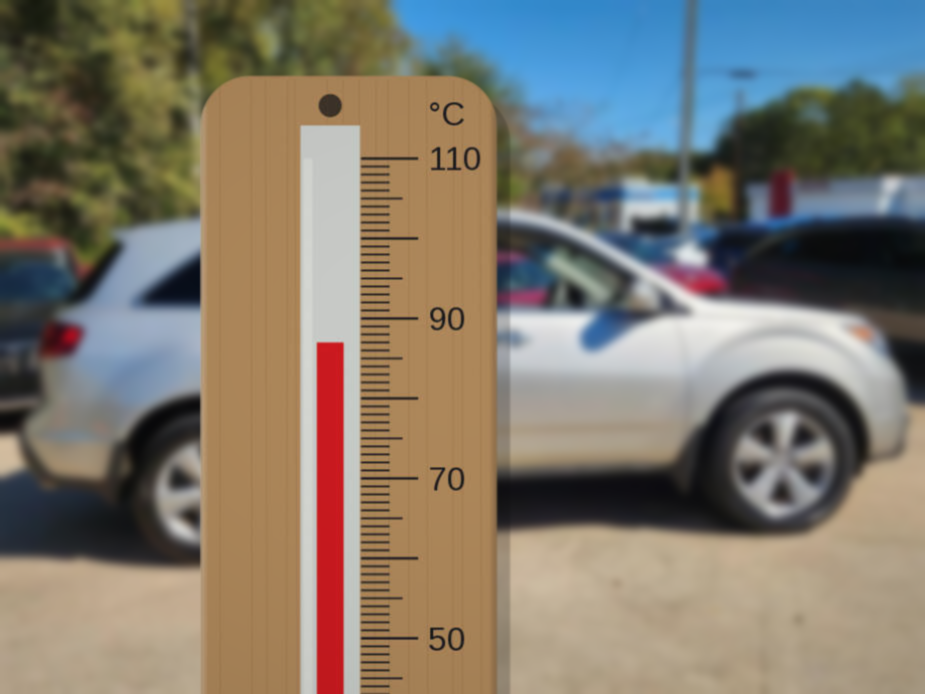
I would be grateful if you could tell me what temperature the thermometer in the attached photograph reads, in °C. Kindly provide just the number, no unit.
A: 87
